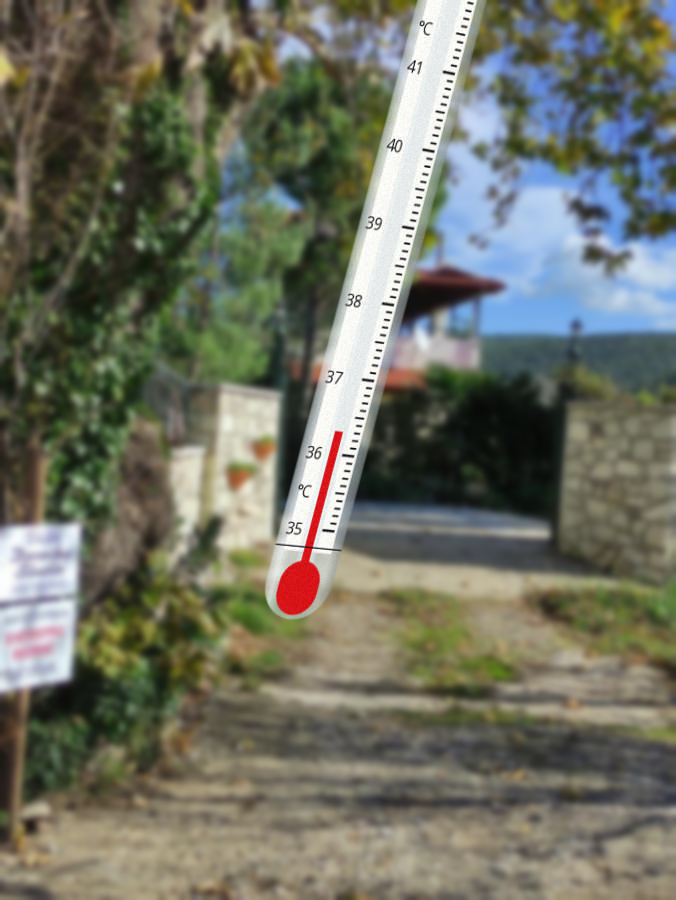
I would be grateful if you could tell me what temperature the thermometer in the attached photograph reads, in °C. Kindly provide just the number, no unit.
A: 36.3
